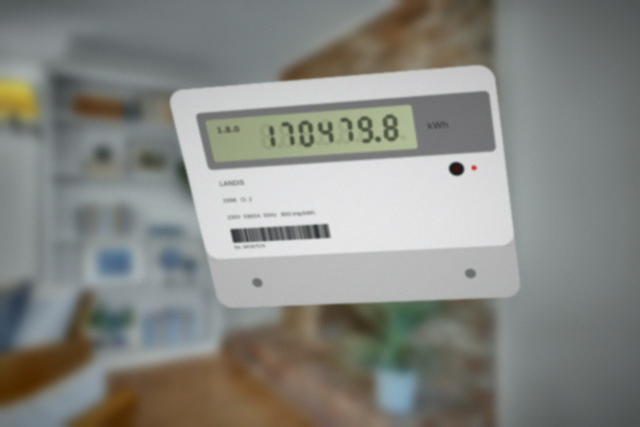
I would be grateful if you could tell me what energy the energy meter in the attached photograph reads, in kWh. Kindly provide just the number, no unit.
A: 170479.8
